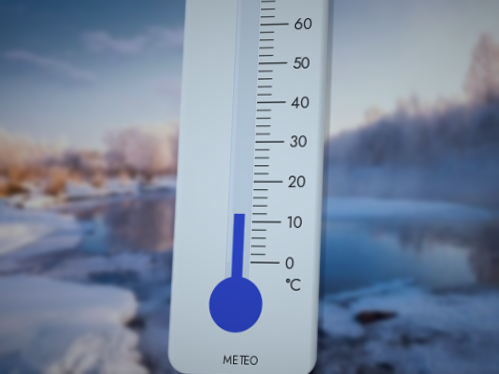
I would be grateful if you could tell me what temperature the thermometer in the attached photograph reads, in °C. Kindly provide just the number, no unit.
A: 12
